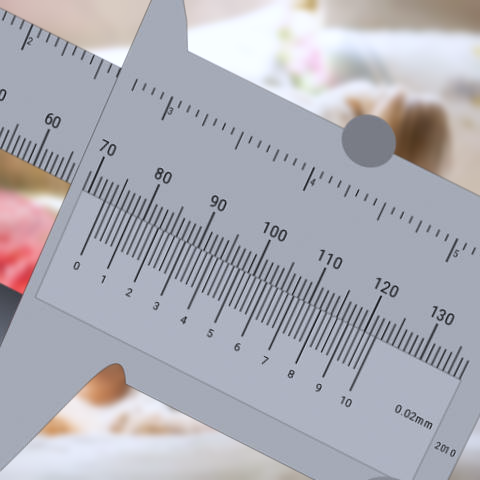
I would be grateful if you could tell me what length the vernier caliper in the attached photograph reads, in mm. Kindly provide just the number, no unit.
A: 73.0
